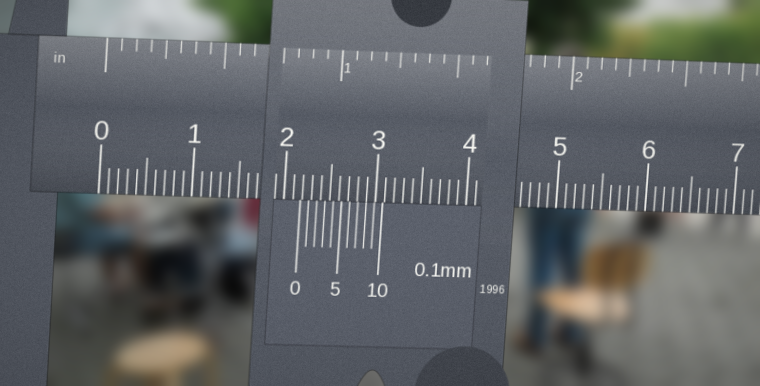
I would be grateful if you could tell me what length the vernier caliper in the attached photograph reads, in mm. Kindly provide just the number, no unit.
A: 21.8
